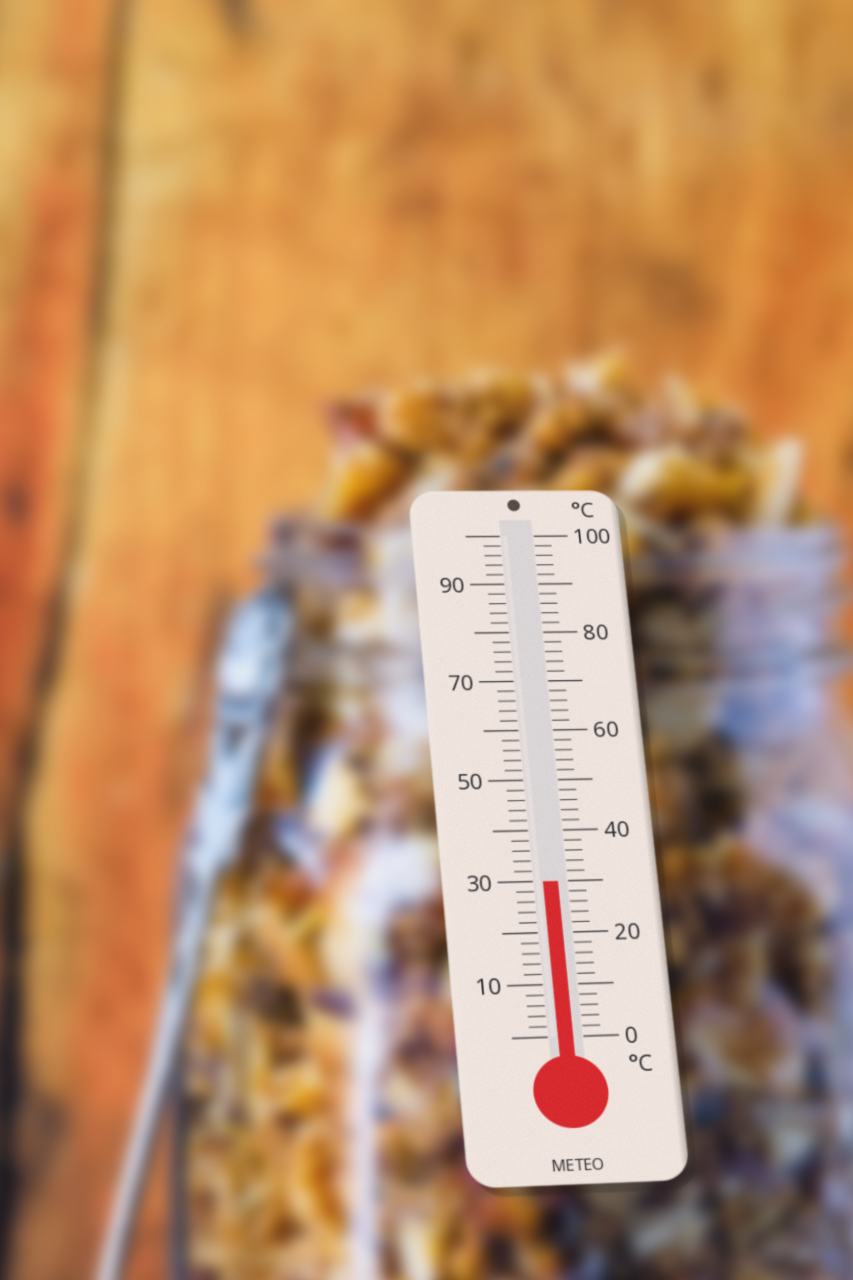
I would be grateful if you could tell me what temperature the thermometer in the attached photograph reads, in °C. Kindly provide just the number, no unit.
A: 30
